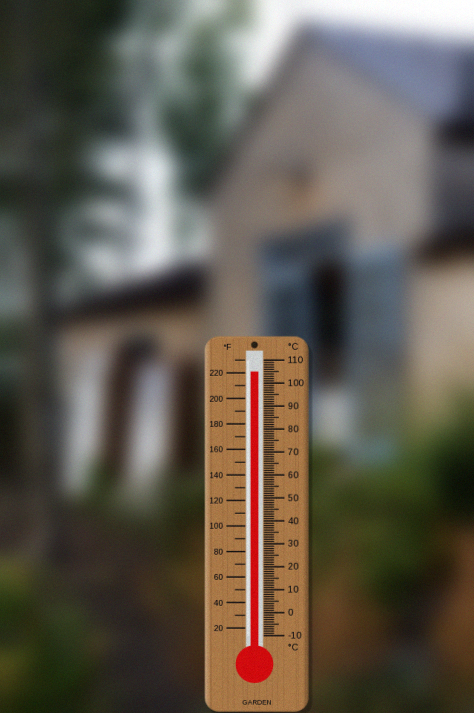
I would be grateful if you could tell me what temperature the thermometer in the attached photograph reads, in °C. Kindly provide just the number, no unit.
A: 105
